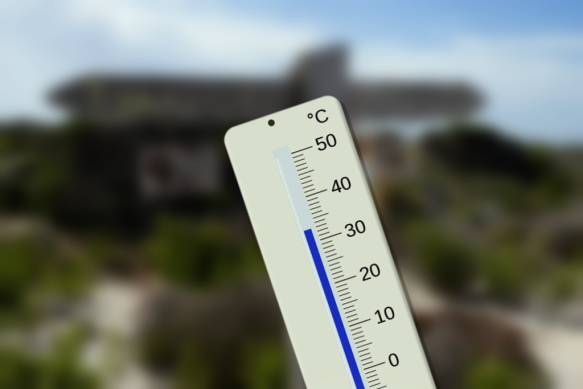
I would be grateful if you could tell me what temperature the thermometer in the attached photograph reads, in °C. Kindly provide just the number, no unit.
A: 33
